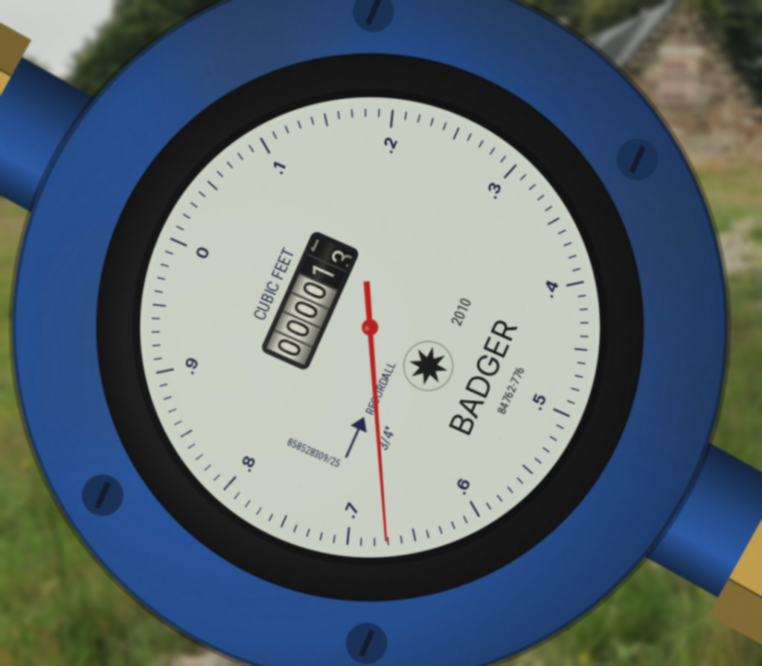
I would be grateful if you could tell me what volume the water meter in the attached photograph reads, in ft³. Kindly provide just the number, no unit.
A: 12.67
